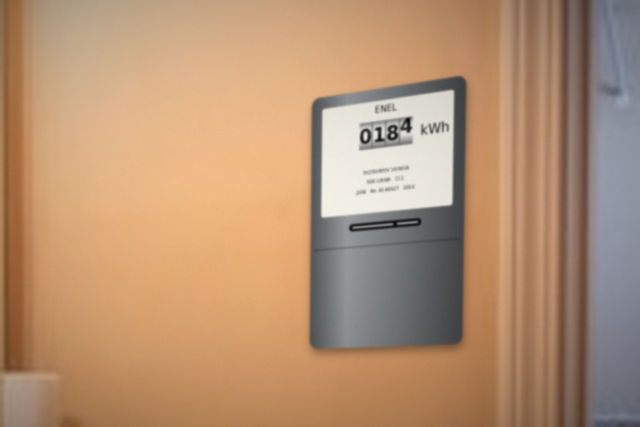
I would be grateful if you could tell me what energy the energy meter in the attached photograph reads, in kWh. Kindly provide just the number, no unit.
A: 184
